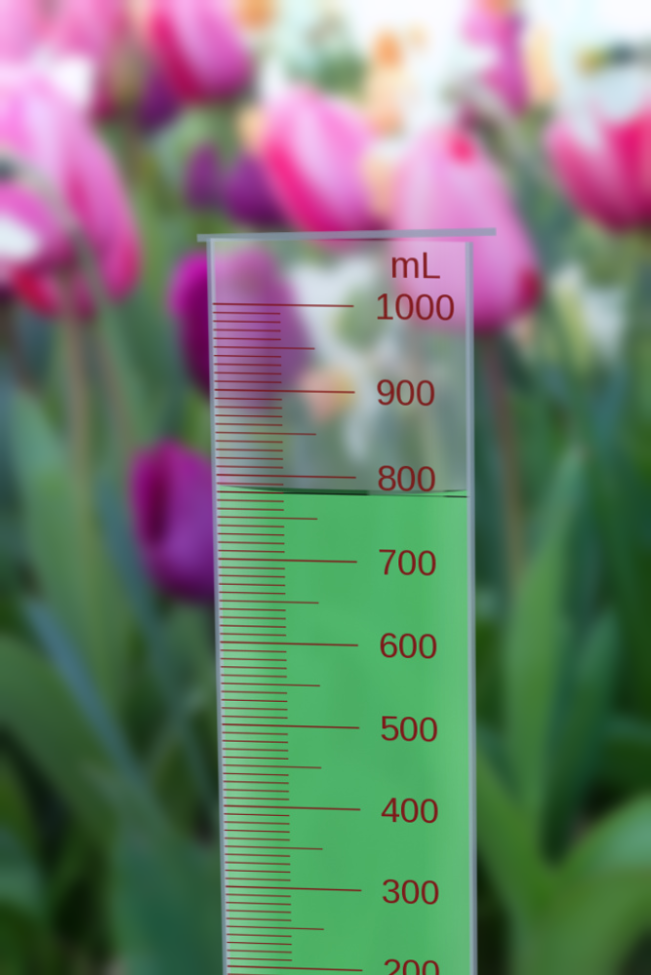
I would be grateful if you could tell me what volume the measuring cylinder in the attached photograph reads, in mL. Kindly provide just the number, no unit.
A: 780
